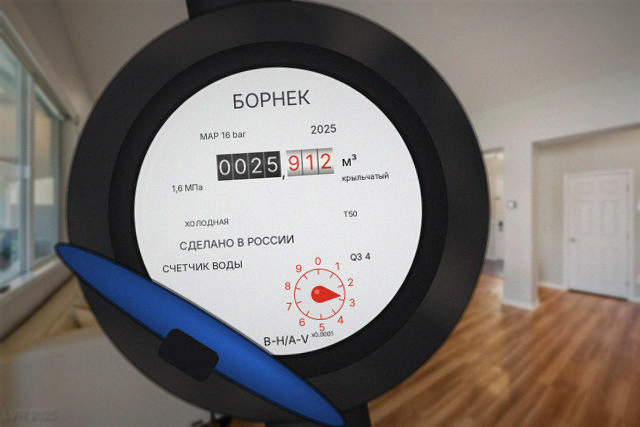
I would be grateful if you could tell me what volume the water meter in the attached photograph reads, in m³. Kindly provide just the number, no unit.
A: 25.9122
